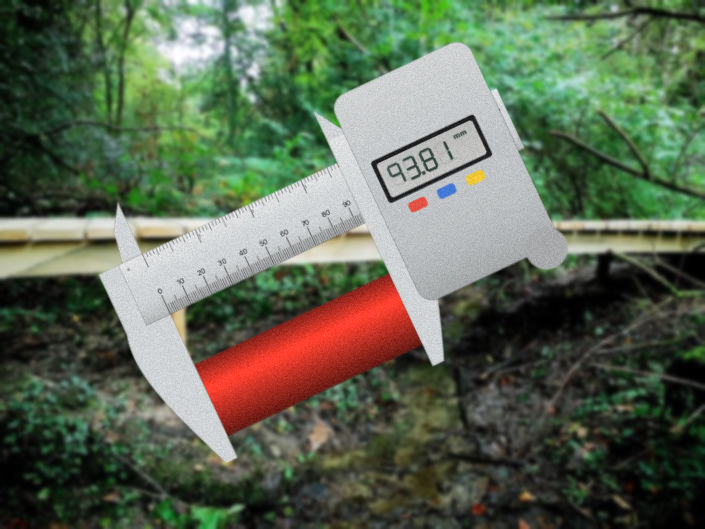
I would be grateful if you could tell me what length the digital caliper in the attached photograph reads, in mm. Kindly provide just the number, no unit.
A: 93.81
